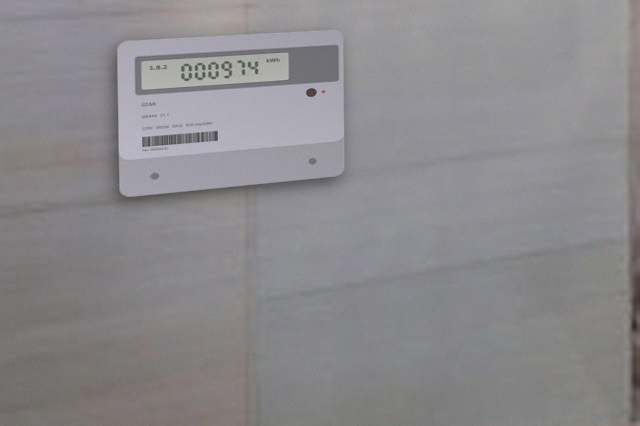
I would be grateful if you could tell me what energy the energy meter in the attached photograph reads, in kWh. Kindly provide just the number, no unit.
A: 974
